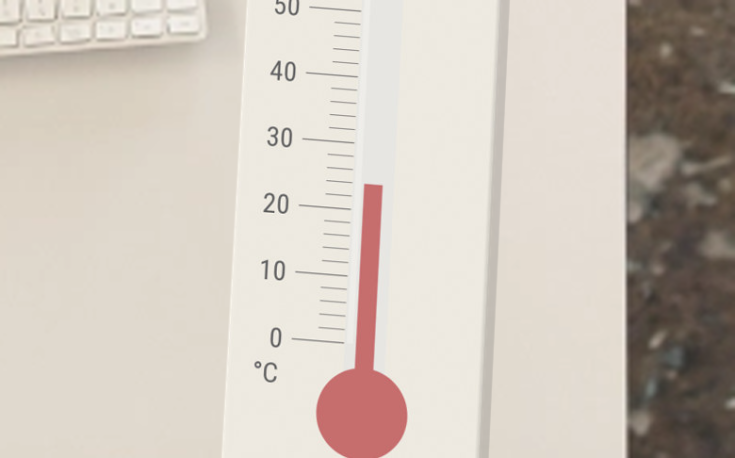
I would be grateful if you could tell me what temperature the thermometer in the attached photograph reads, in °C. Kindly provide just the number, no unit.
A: 24
